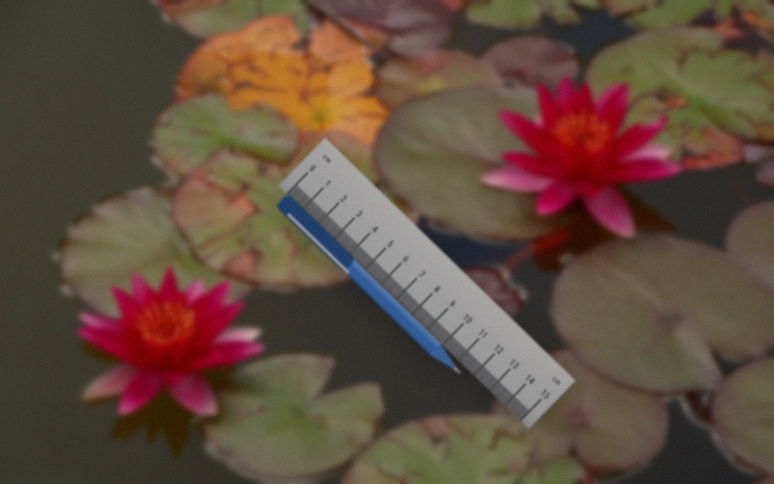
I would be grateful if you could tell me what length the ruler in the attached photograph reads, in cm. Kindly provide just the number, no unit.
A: 11.5
